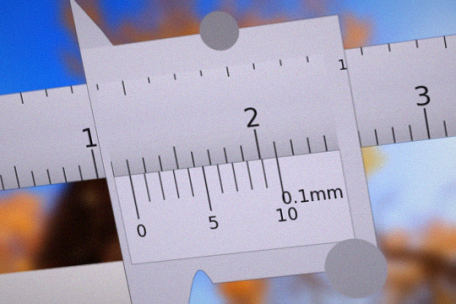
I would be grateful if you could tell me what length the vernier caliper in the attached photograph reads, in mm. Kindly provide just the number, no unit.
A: 12.0
